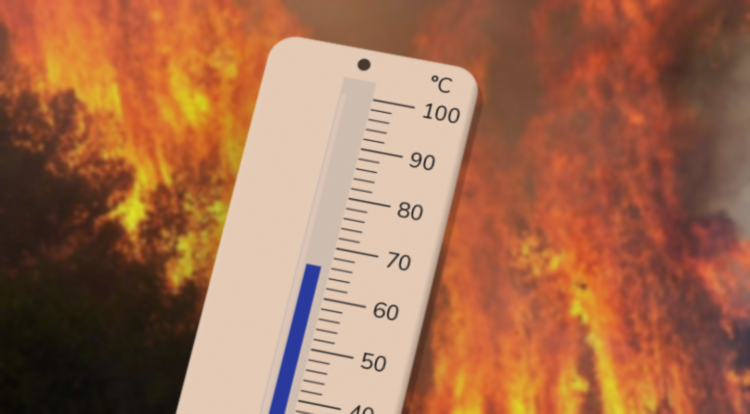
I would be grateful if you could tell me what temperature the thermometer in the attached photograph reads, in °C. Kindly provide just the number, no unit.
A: 66
